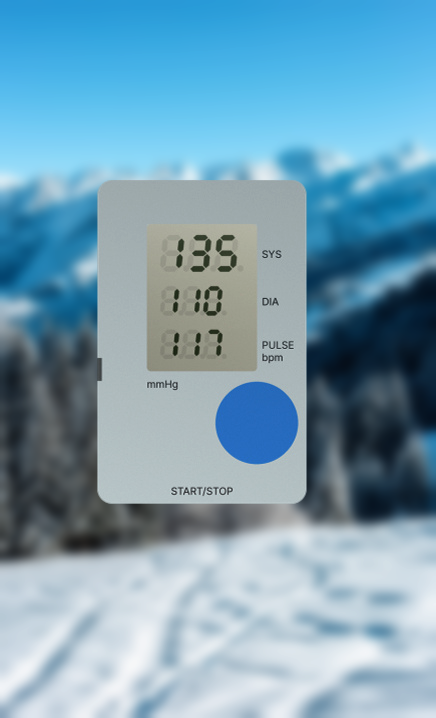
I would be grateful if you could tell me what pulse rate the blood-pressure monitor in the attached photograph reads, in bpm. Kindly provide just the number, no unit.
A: 117
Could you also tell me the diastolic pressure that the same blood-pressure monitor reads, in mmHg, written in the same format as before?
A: 110
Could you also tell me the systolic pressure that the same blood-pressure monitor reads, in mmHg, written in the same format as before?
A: 135
